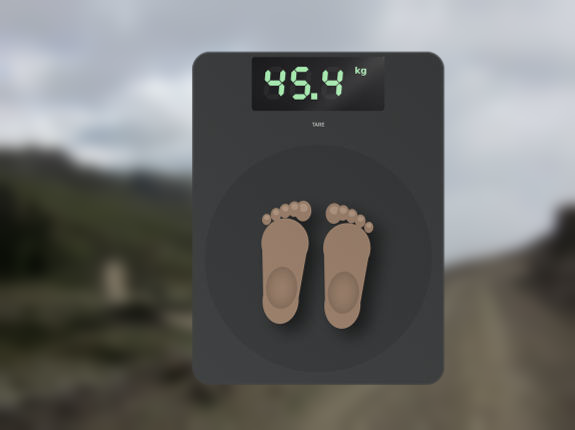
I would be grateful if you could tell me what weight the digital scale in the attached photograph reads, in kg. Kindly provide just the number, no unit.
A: 45.4
